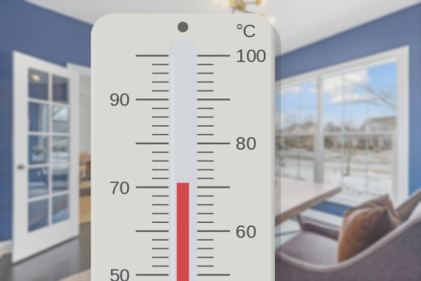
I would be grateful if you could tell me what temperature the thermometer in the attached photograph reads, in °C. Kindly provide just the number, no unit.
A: 71
